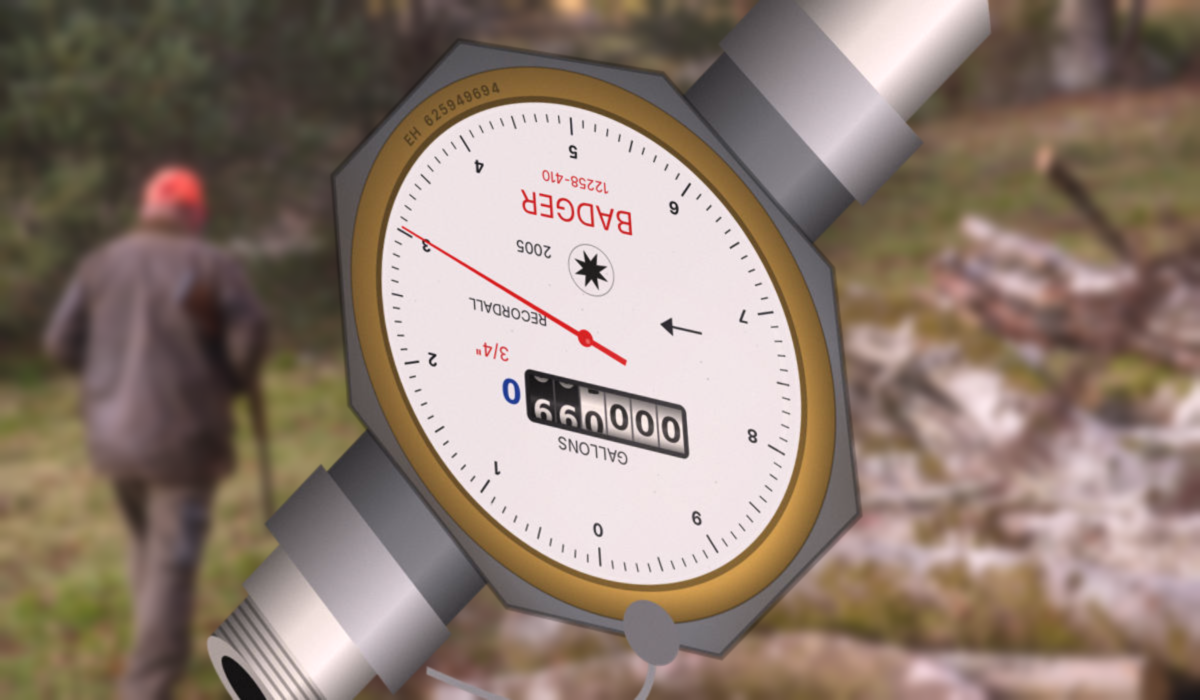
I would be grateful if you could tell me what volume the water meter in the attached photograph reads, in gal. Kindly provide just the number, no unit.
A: 993.0
